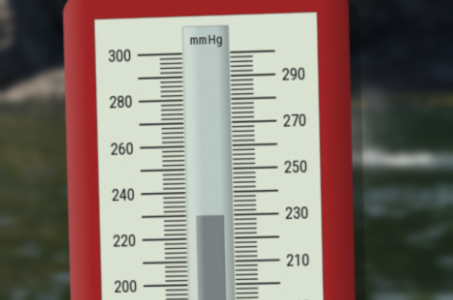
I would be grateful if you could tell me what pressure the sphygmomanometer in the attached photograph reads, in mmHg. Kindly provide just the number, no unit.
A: 230
